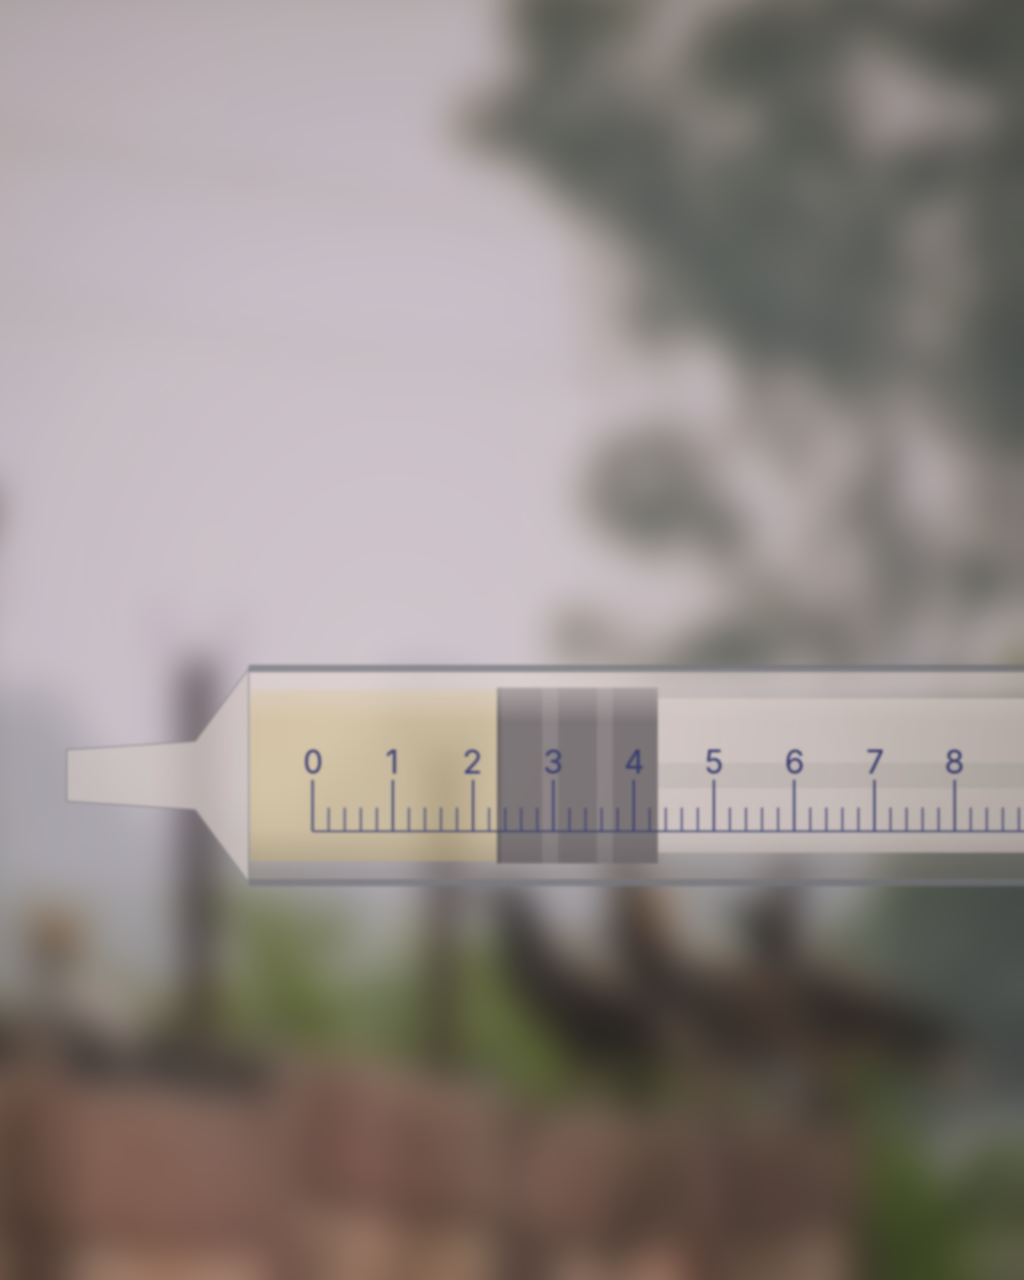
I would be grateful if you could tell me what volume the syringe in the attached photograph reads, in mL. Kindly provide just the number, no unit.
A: 2.3
